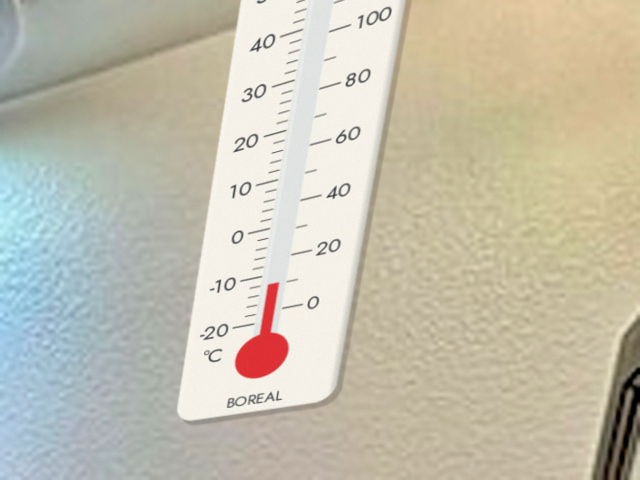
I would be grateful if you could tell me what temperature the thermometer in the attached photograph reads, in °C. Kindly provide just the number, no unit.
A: -12
